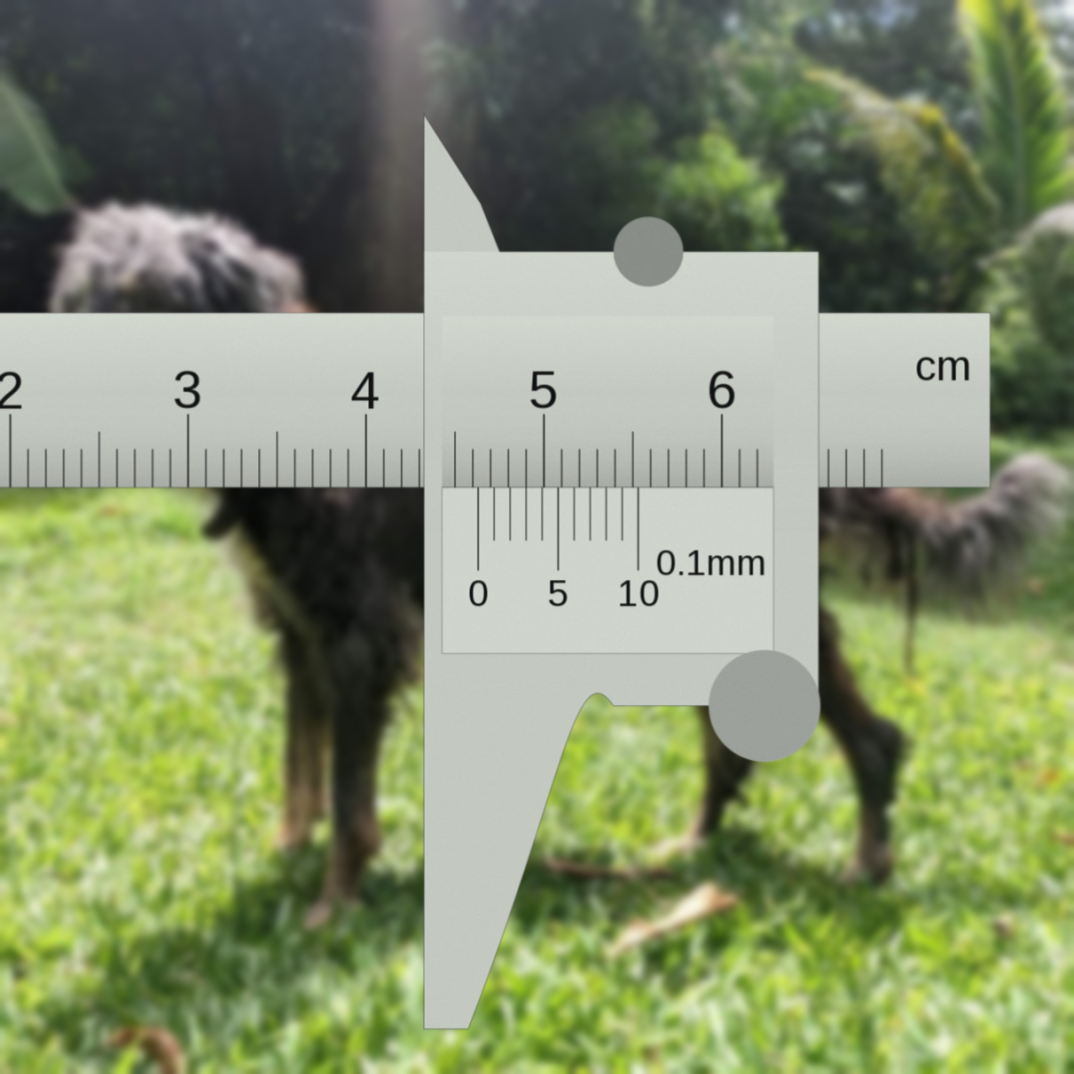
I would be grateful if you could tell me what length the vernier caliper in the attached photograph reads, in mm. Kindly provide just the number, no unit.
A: 46.3
